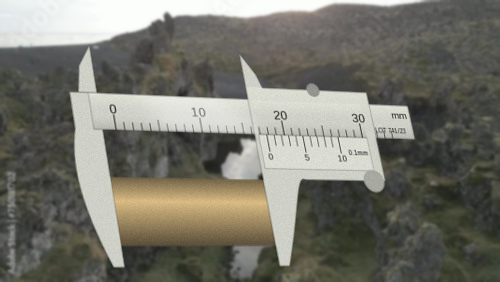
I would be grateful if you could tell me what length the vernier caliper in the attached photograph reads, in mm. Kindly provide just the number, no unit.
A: 17.8
